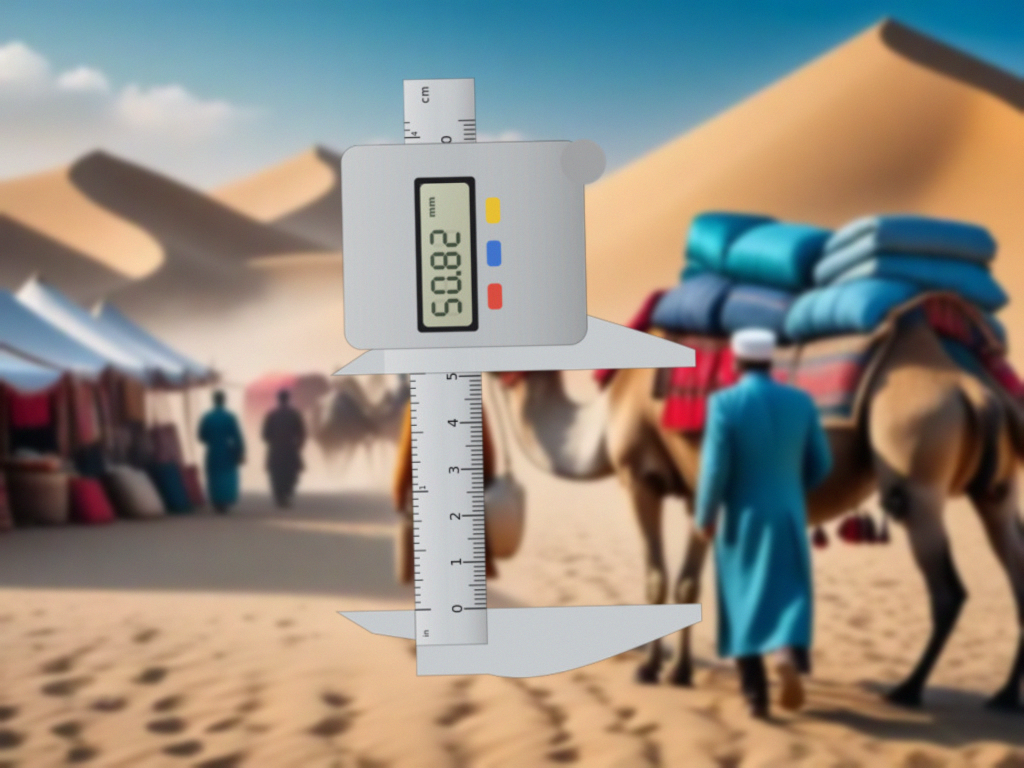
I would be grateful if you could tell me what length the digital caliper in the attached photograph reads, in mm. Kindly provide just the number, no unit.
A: 50.82
